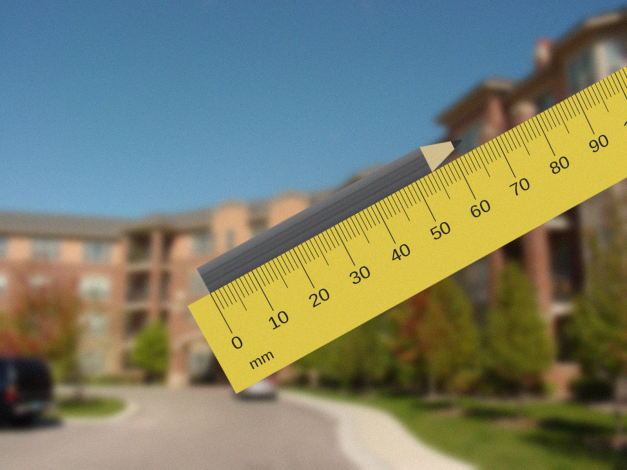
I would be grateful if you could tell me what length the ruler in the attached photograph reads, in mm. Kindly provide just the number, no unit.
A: 63
